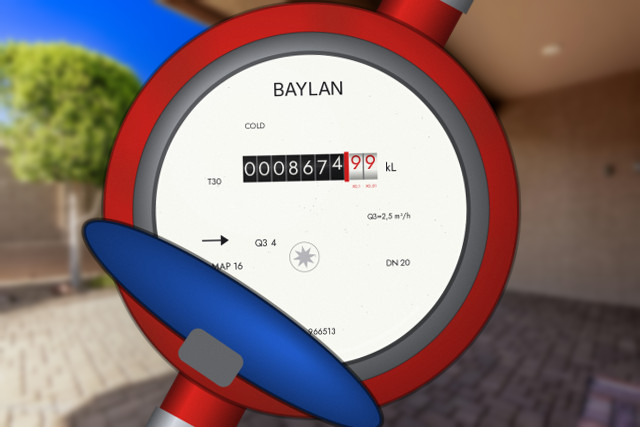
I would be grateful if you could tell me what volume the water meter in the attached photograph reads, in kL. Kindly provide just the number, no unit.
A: 8674.99
